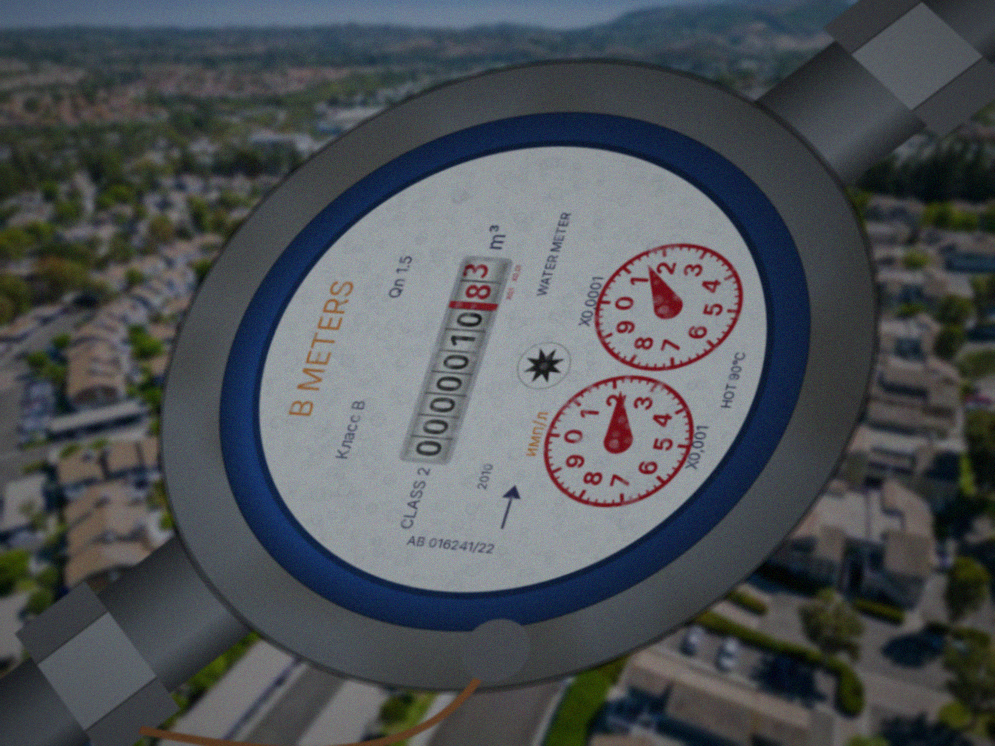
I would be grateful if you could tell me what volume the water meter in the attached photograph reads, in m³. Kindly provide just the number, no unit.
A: 10.8321
